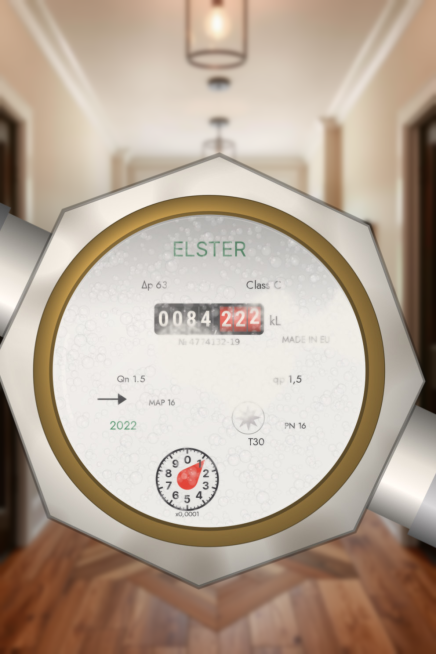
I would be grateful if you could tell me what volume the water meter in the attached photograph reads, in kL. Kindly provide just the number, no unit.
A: 84.2221
